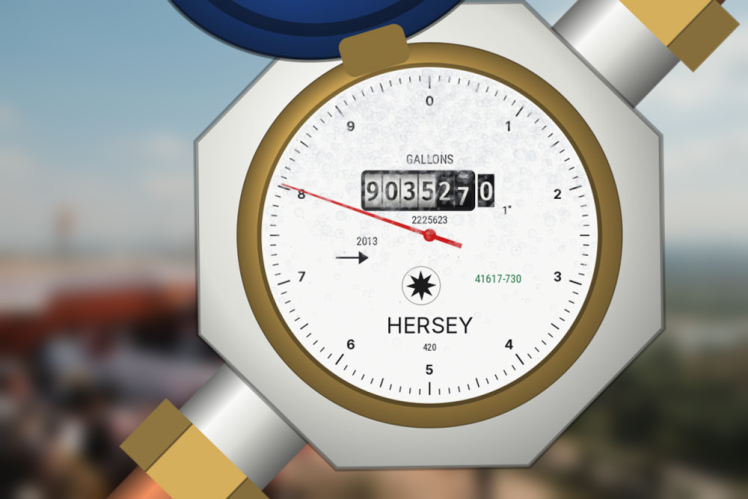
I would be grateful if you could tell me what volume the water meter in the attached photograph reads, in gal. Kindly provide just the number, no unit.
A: 9035268.0
